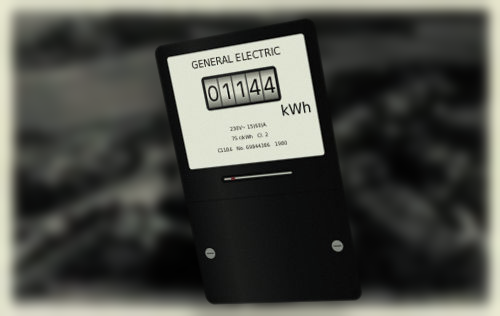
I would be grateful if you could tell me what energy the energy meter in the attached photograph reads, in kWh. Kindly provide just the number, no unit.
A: 1144
